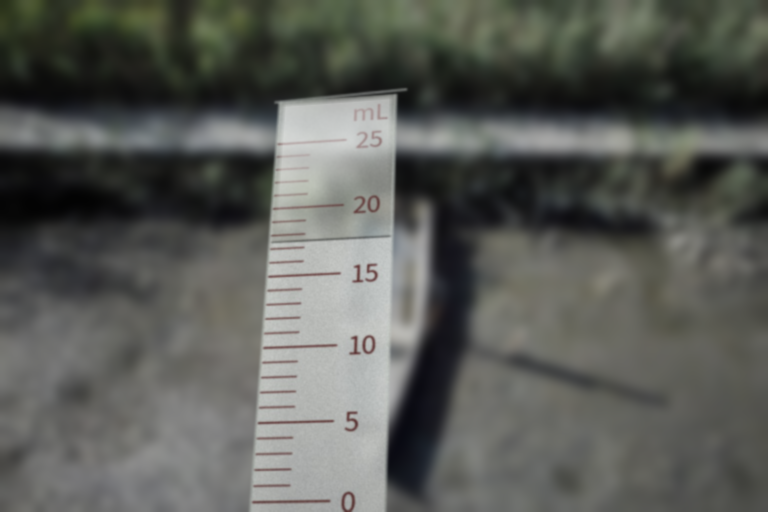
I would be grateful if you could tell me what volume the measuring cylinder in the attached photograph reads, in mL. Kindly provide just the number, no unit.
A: 17.5
